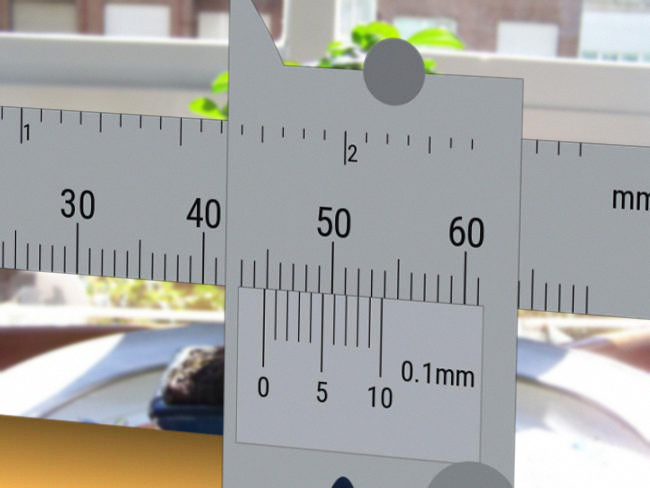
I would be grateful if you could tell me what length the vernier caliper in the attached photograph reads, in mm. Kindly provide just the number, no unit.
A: 44.8
